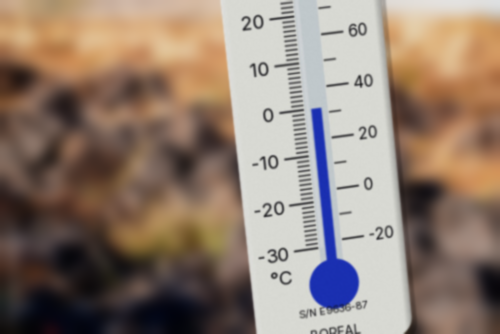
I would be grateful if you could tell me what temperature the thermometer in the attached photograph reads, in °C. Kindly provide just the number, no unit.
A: 0
